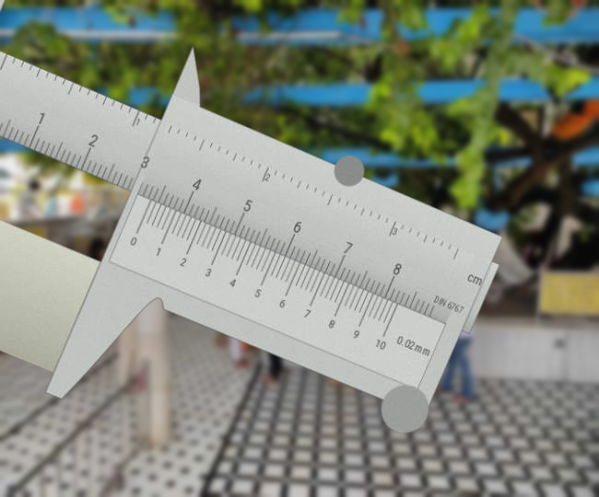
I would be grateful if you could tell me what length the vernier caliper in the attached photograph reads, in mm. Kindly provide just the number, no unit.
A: 33.6
